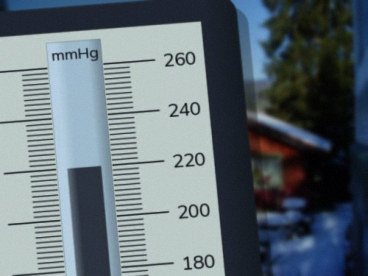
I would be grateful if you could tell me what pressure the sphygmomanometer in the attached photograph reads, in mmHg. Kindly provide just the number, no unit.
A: 220
